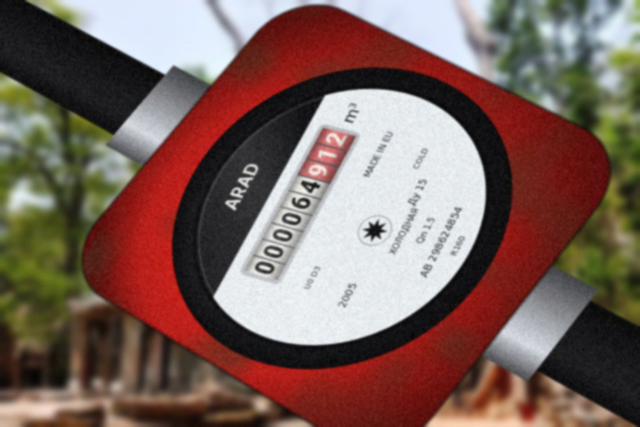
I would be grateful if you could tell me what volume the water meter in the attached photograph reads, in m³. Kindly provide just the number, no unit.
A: 64.912
